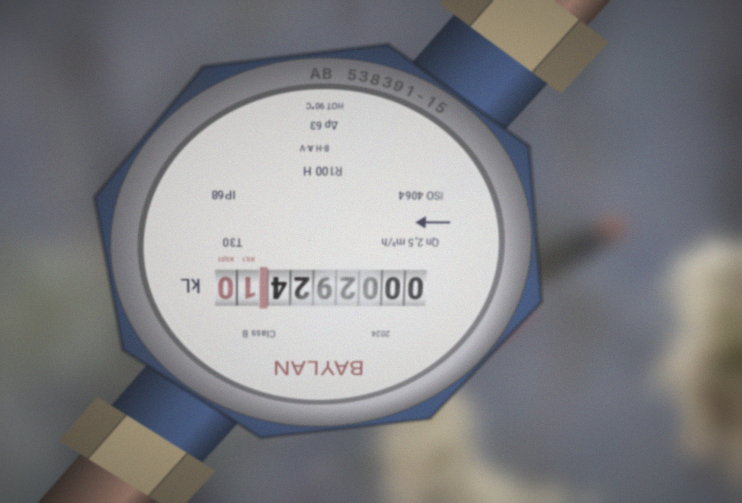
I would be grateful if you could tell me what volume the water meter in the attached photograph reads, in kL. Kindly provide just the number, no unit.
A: 2924.10
